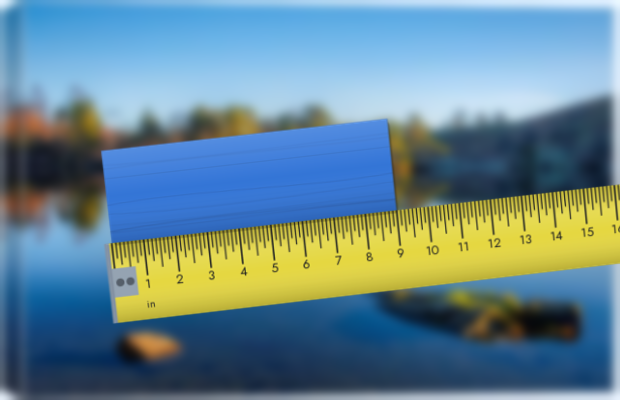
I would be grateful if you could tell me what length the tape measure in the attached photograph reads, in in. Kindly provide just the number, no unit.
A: 9
